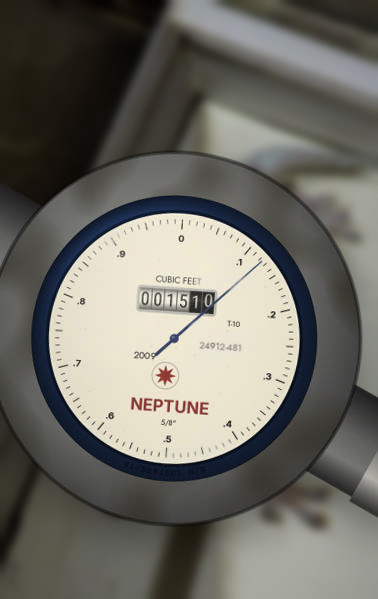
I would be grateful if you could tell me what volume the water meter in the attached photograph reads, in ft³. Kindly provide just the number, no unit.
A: 1510.12
